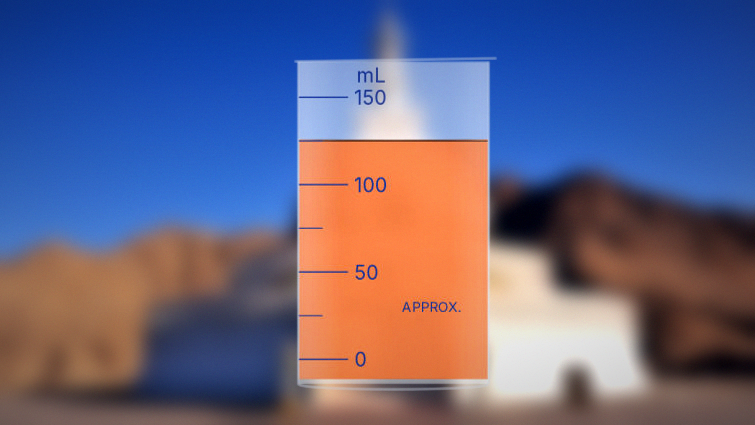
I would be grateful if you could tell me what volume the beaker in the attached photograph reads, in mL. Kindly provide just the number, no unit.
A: 125
